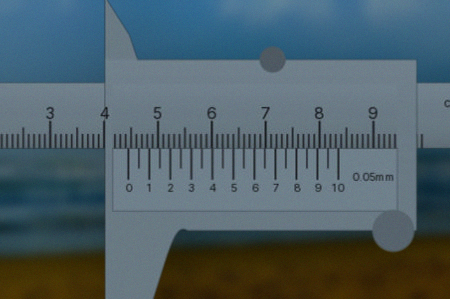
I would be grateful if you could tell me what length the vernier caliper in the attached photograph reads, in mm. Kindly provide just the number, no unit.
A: 44.5
